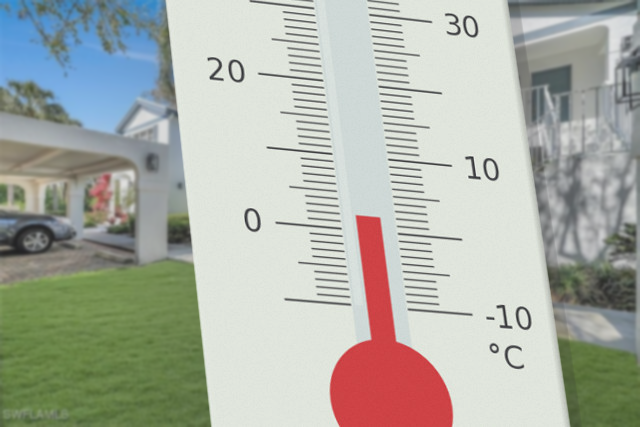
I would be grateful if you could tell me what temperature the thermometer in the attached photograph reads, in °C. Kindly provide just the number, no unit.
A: 2
